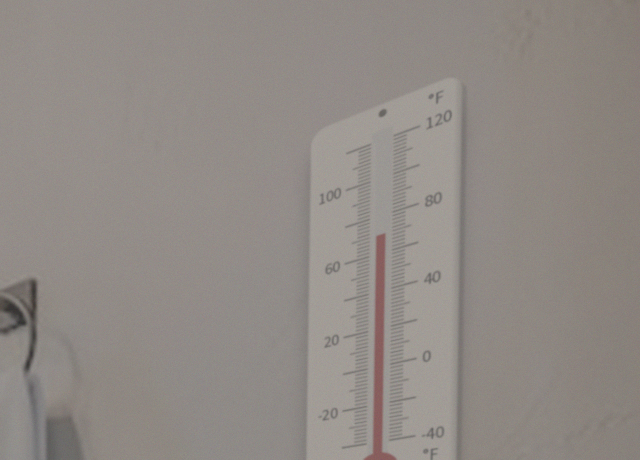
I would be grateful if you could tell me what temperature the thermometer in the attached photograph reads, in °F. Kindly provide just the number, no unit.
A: 70
